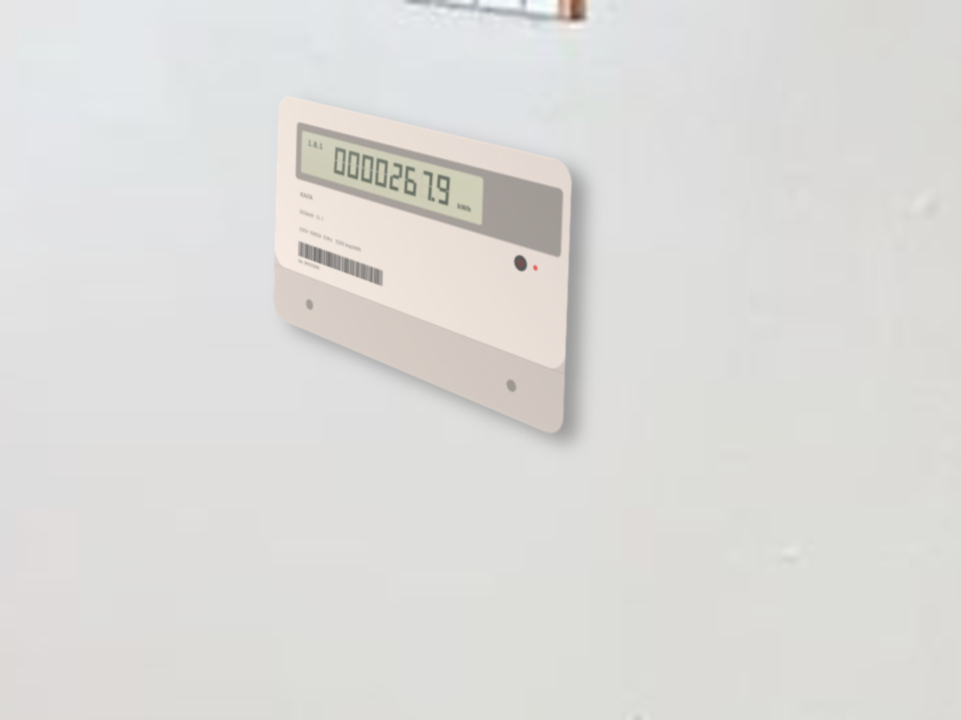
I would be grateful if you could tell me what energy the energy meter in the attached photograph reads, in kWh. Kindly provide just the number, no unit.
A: 267.9
